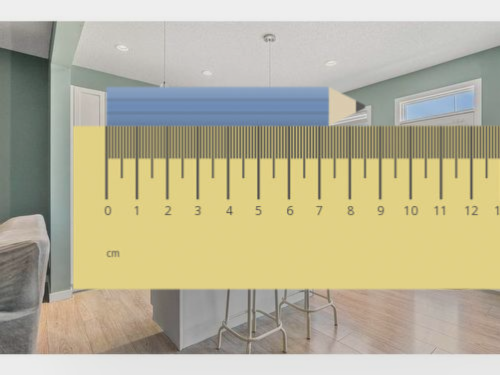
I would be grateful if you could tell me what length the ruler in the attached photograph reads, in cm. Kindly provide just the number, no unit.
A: 8.5
